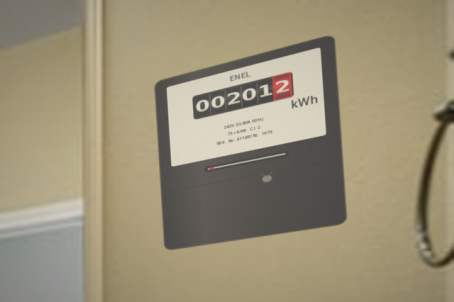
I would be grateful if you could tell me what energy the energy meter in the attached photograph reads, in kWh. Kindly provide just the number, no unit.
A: 201.2
